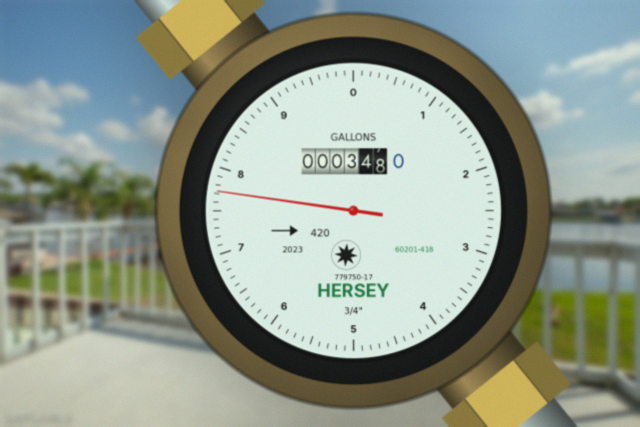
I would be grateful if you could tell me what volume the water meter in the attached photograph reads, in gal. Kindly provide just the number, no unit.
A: 3477.7
